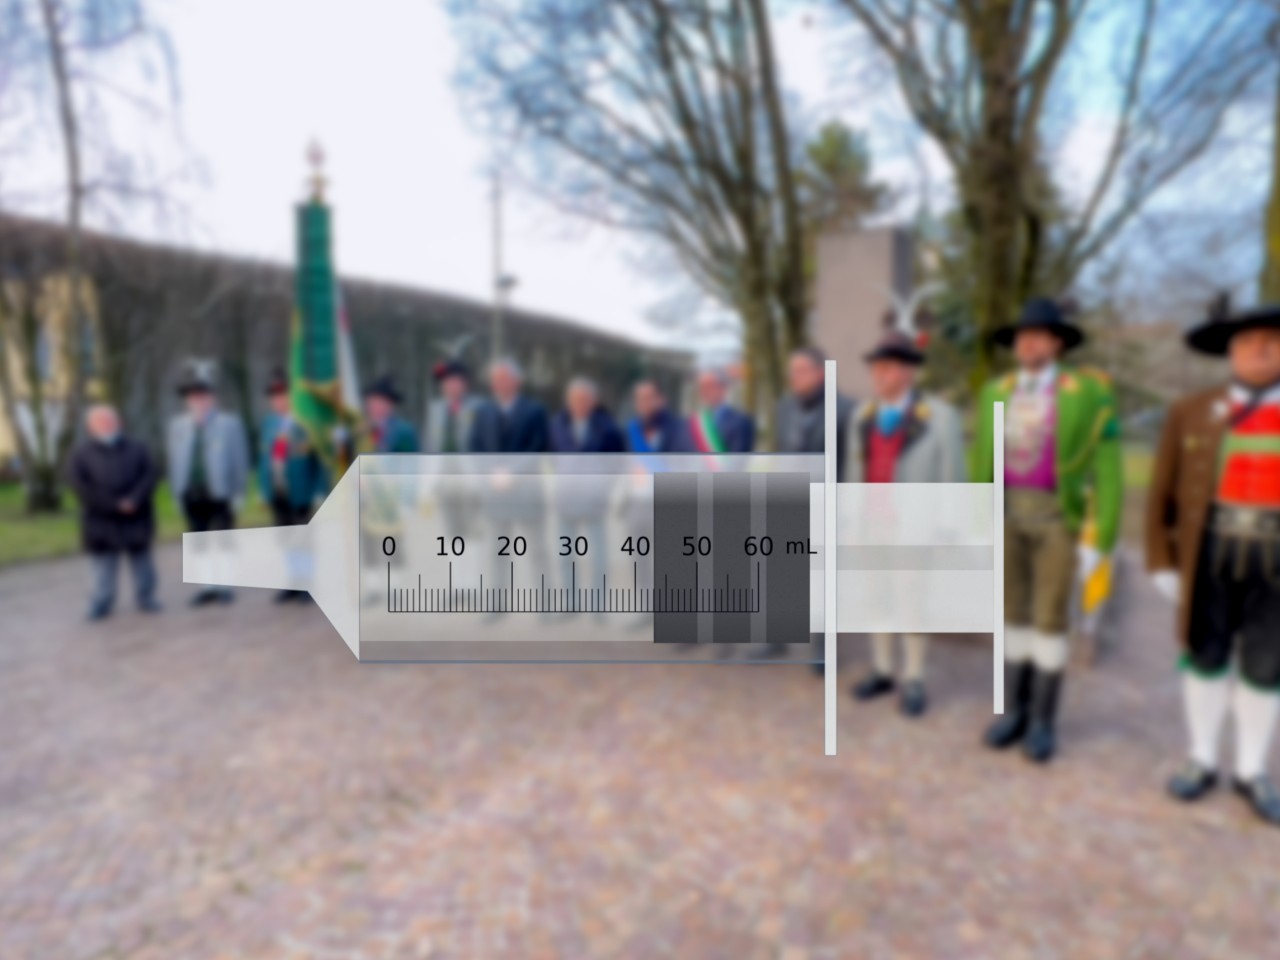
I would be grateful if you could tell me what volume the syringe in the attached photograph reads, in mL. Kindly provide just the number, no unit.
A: 43
